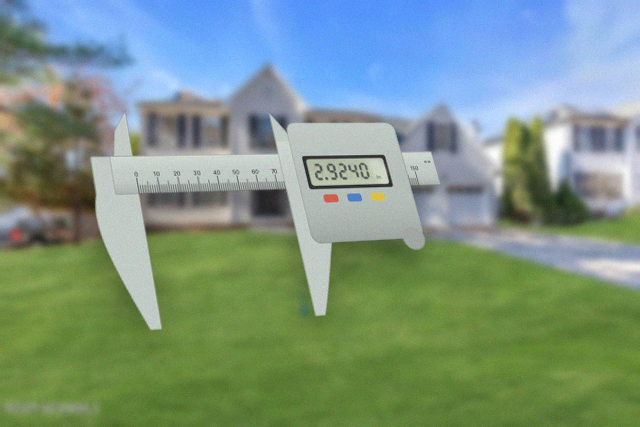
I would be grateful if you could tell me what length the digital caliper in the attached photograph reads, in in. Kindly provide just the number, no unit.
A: 2.9240
